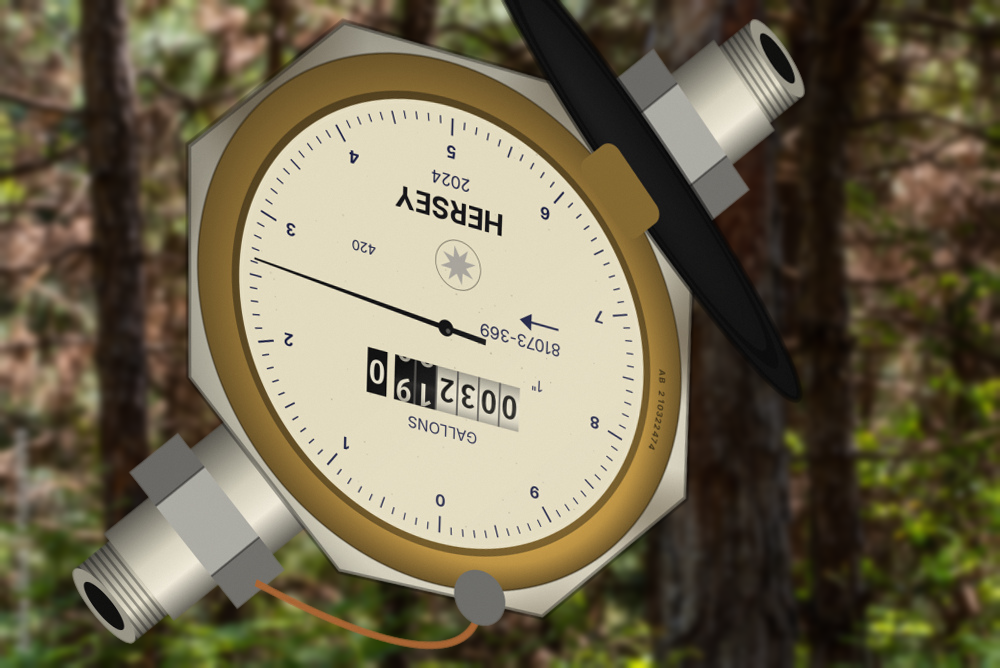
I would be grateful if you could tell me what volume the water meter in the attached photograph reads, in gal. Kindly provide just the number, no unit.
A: 32192.6
